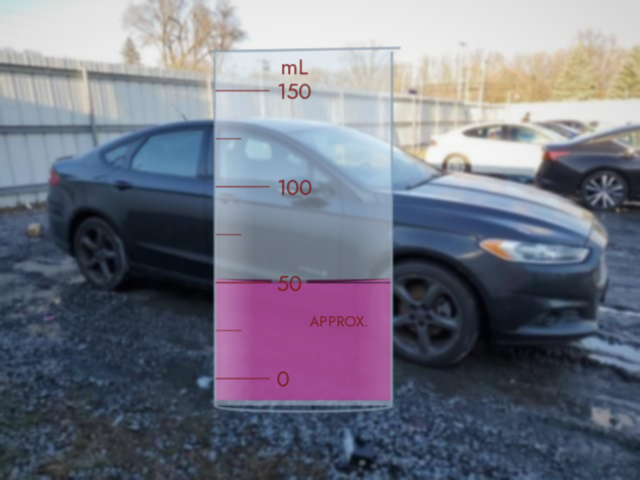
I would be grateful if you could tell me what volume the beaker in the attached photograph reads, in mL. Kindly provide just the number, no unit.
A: 50
